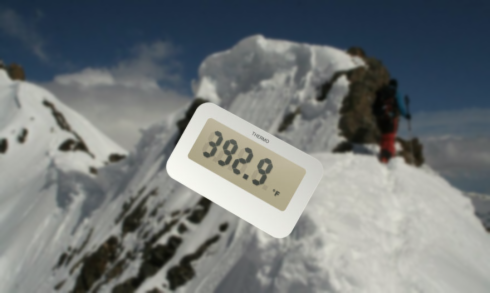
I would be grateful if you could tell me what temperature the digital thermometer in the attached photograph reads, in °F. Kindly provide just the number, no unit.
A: 392.9
